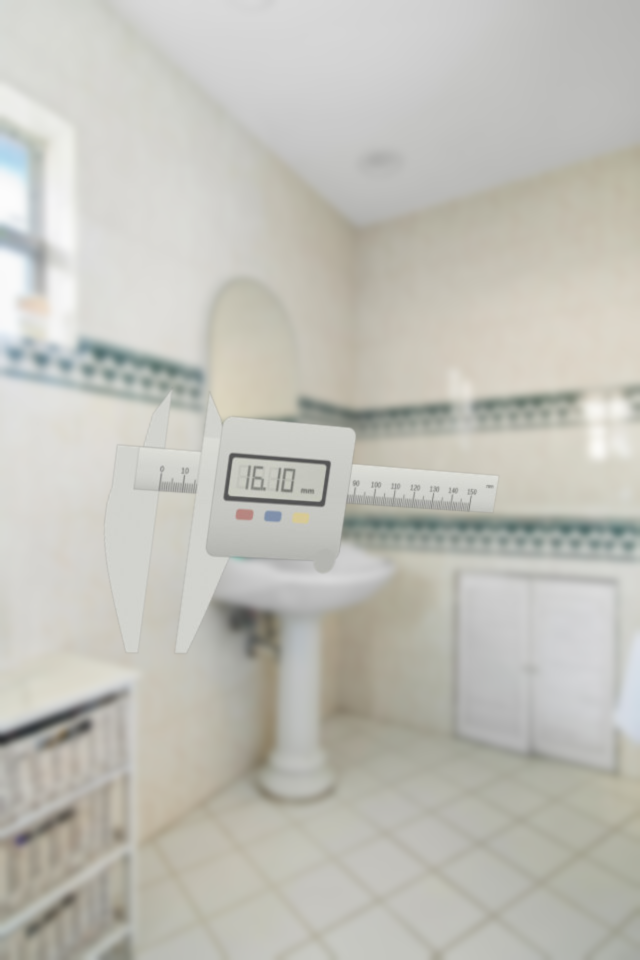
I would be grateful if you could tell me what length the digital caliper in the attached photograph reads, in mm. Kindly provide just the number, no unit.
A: 16.10
